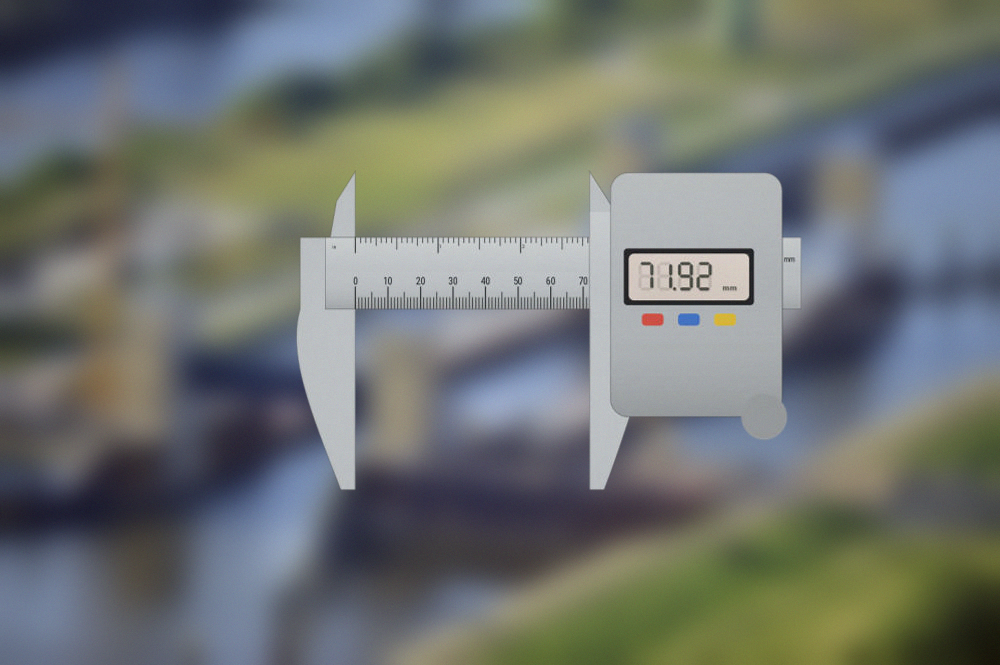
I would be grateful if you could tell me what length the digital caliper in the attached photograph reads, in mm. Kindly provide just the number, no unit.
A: 71.92
